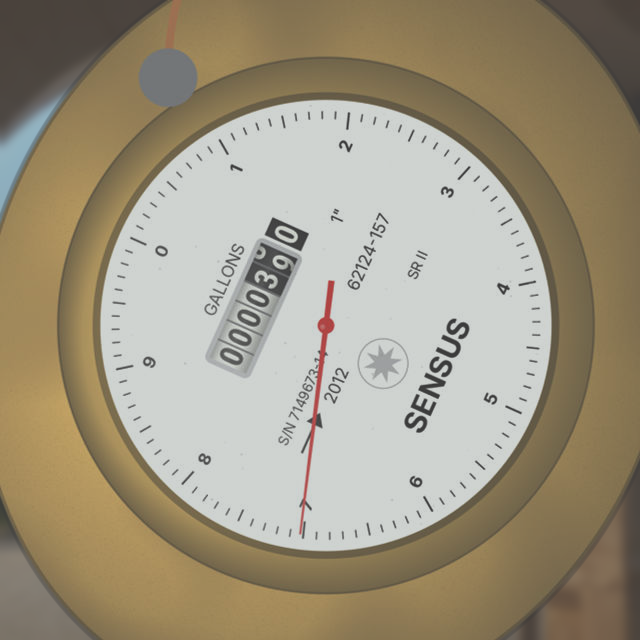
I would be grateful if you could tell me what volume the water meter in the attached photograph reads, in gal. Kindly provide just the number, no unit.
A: 387.0
